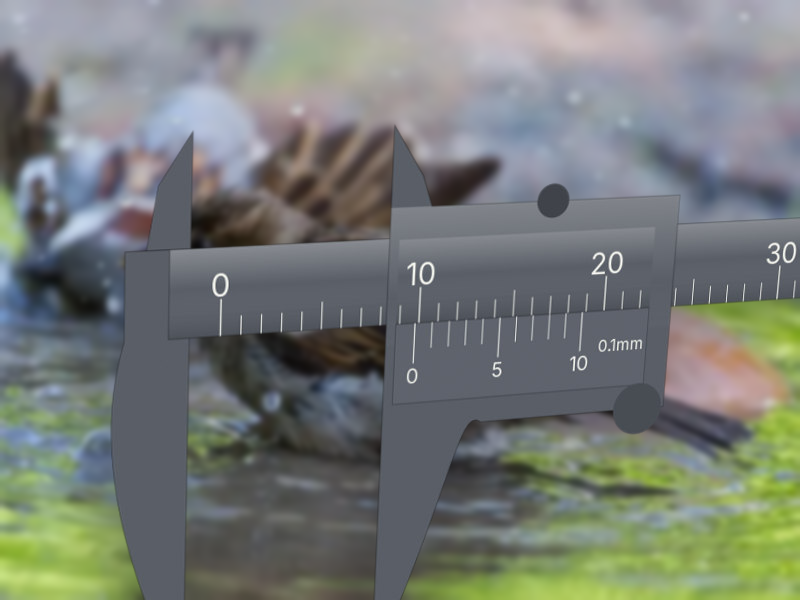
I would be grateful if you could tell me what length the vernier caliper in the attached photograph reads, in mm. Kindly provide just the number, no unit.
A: 9.8
